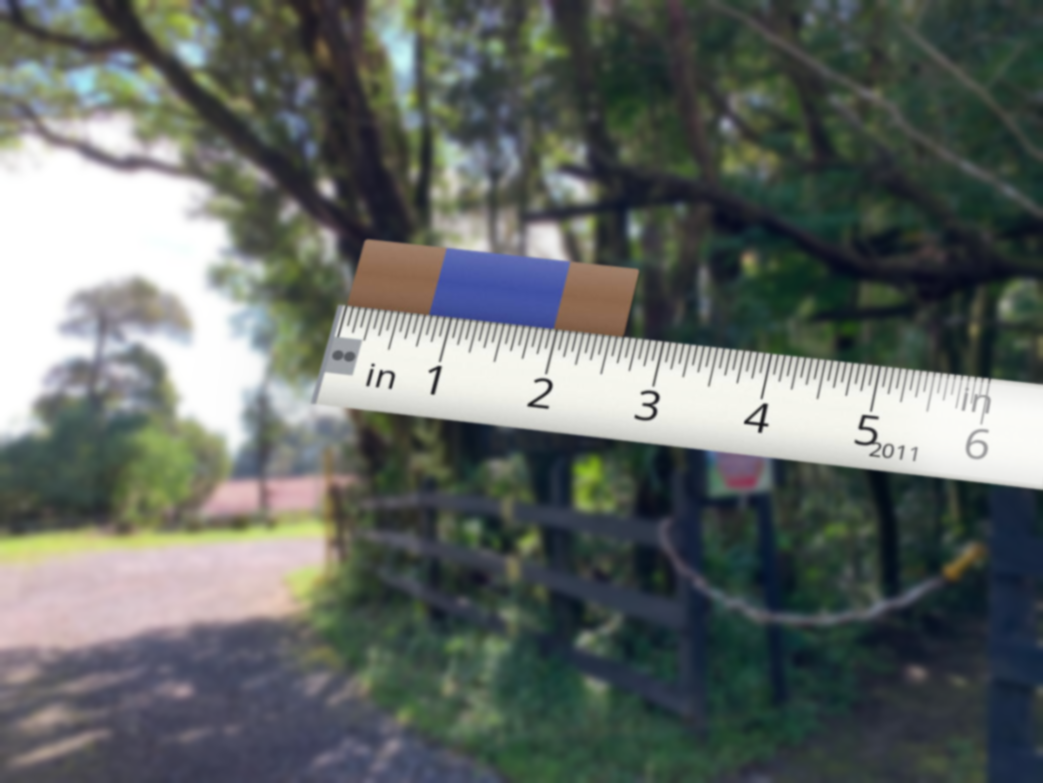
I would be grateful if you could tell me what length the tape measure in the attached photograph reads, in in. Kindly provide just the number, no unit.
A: 2.625
